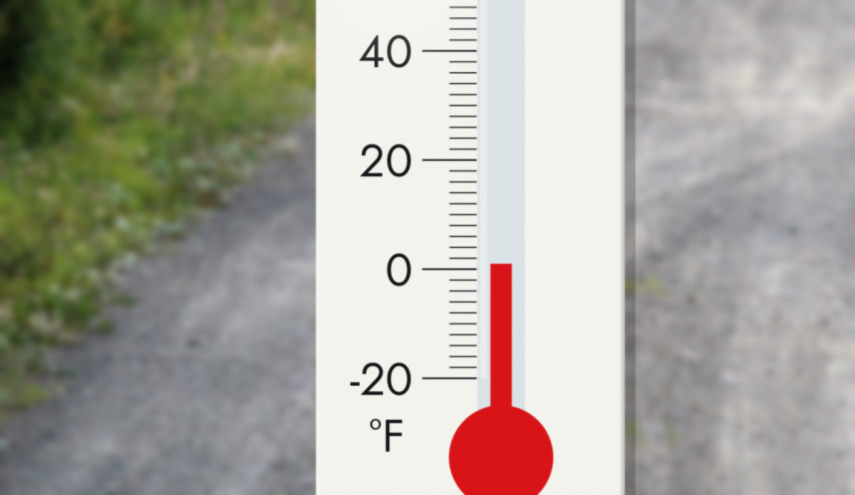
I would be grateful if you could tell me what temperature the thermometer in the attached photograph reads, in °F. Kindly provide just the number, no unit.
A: 1
